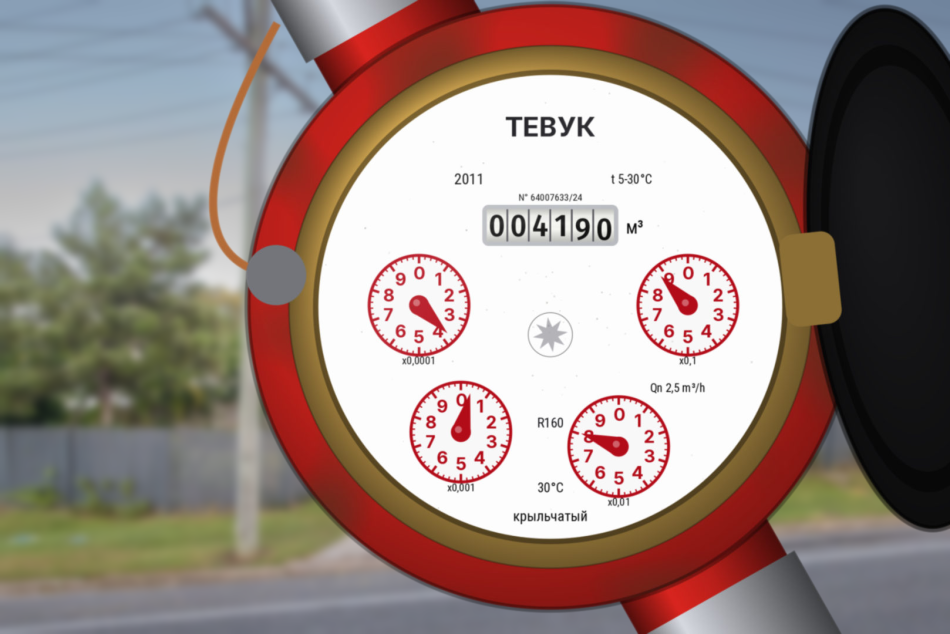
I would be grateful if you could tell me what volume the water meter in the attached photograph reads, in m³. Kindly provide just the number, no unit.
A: 4189.8803
